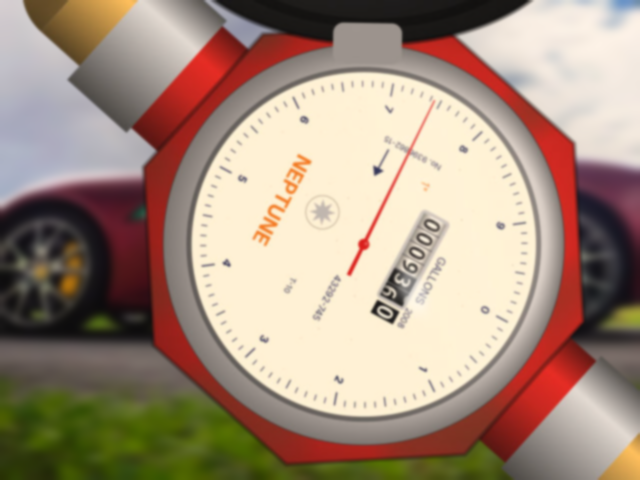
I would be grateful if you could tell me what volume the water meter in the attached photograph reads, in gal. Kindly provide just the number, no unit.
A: 9357.4
